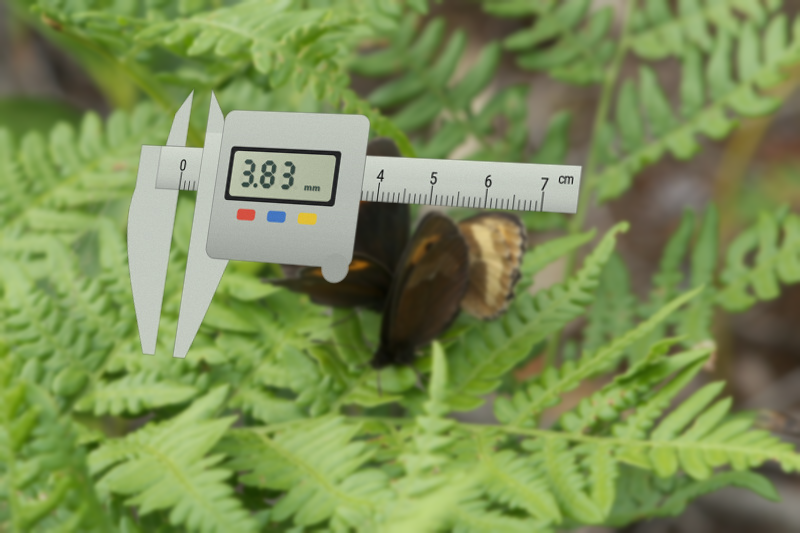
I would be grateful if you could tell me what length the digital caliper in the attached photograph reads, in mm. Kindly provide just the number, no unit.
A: 3.83
